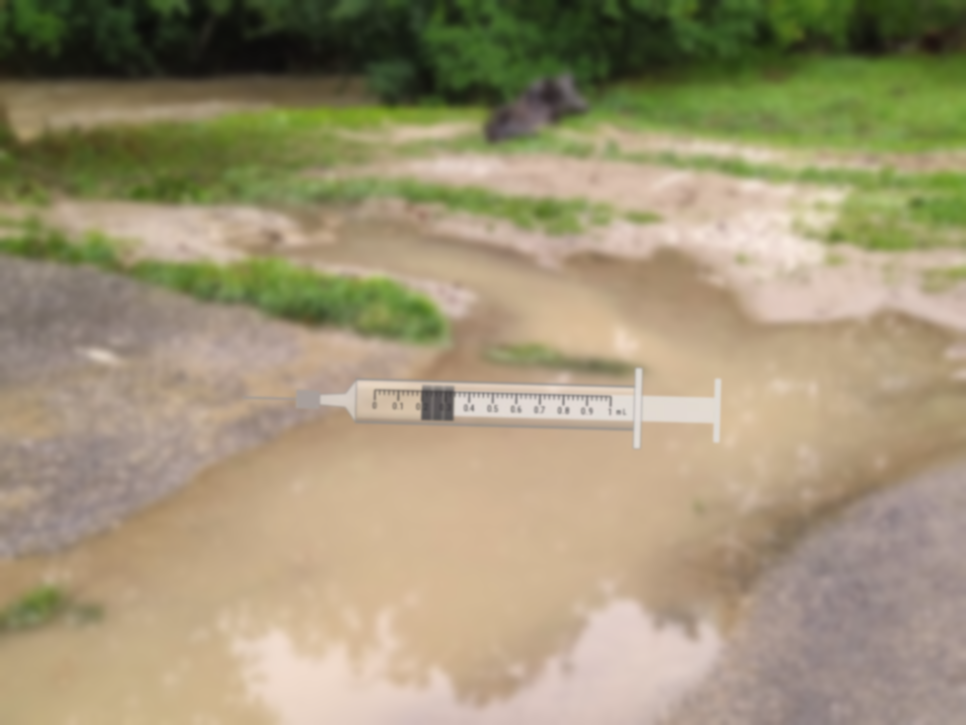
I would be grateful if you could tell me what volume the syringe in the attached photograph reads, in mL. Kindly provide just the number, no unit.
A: 0.2
